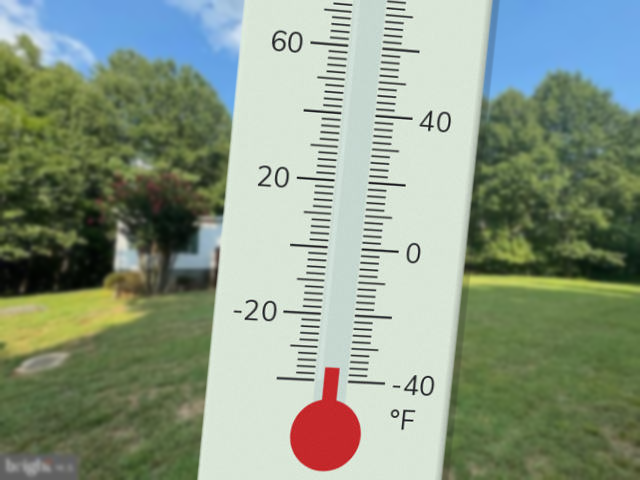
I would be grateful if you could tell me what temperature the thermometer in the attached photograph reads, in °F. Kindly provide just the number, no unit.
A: -36
